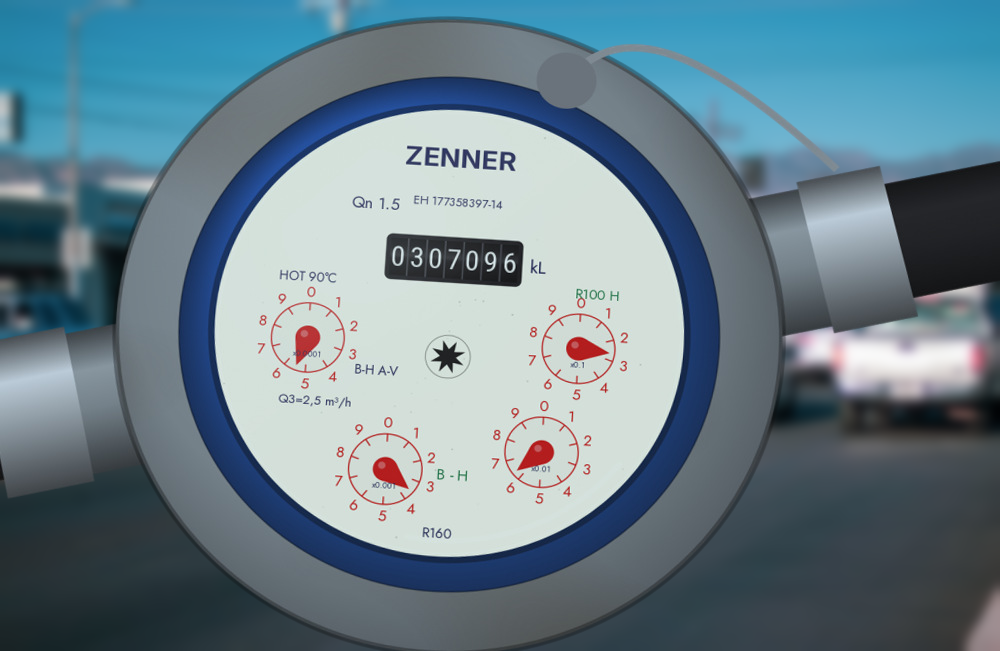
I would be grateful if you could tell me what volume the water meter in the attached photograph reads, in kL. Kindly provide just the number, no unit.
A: 307096.2635
